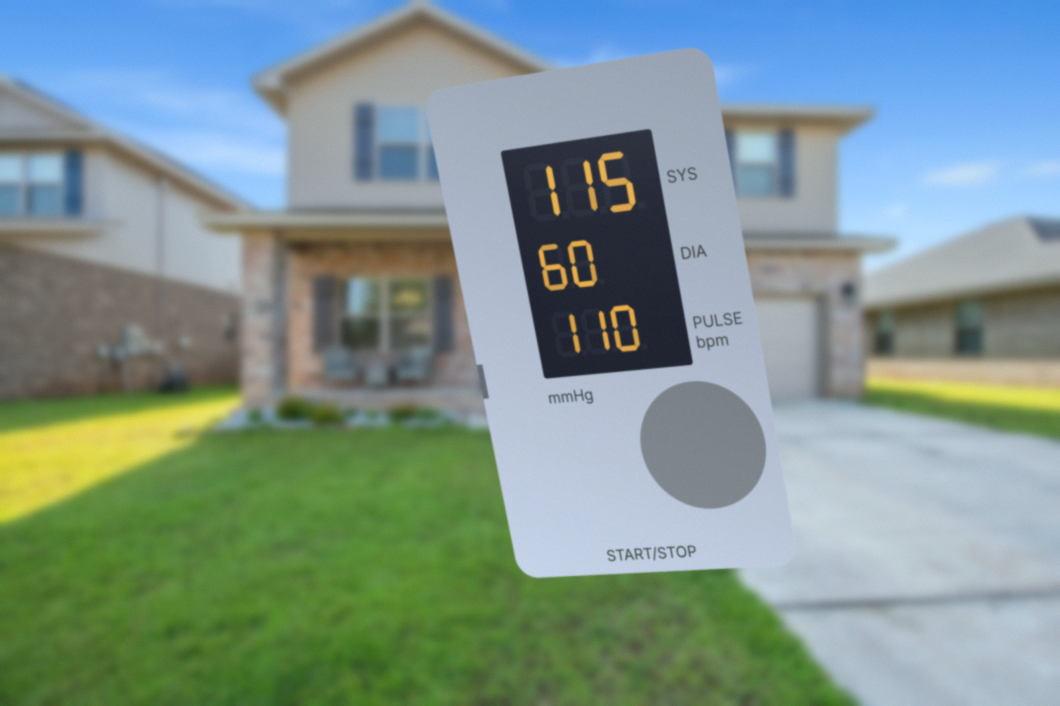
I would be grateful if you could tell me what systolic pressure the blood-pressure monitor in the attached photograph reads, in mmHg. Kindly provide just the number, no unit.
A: 115
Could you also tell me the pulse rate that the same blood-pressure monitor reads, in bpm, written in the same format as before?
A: 110
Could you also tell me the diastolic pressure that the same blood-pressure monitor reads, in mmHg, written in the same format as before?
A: 60
